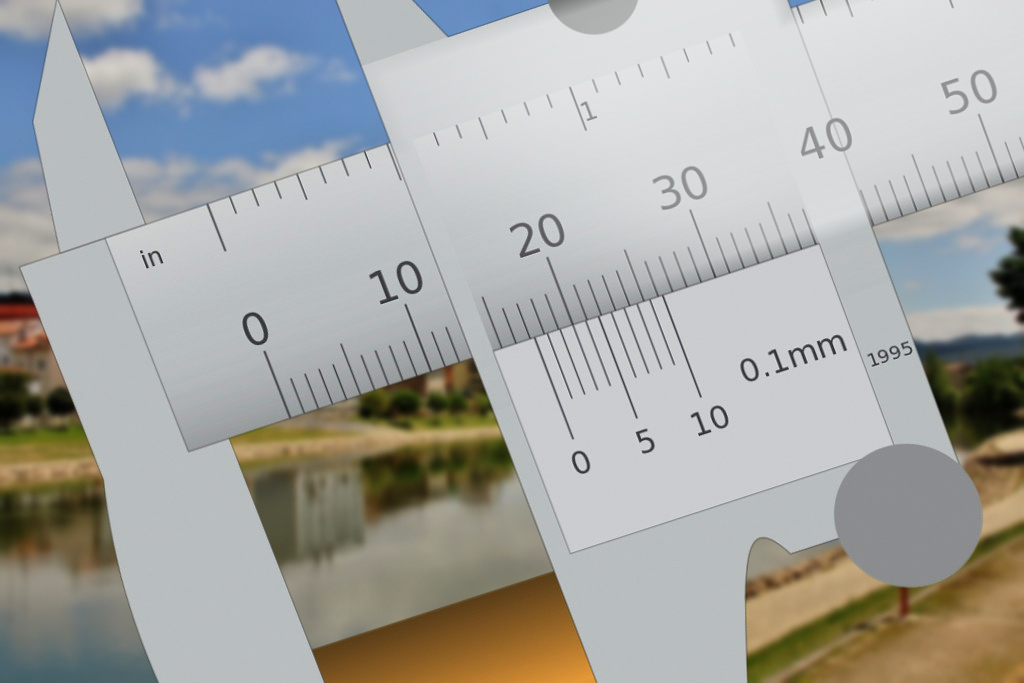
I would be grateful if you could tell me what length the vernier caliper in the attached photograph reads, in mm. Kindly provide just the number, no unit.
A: 17.3
